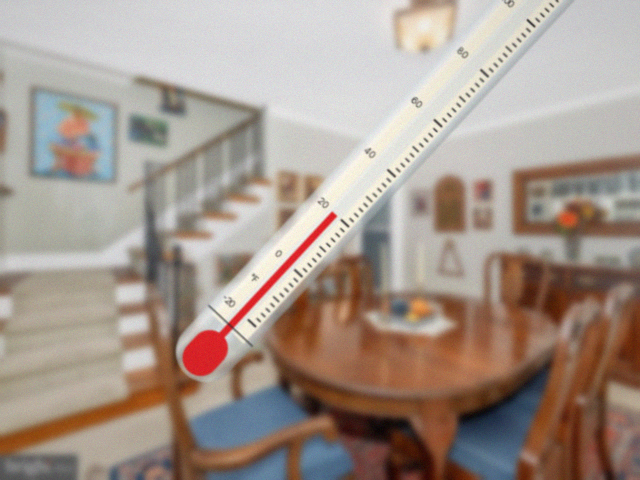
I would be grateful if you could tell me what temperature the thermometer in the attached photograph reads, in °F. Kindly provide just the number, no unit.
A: 20
